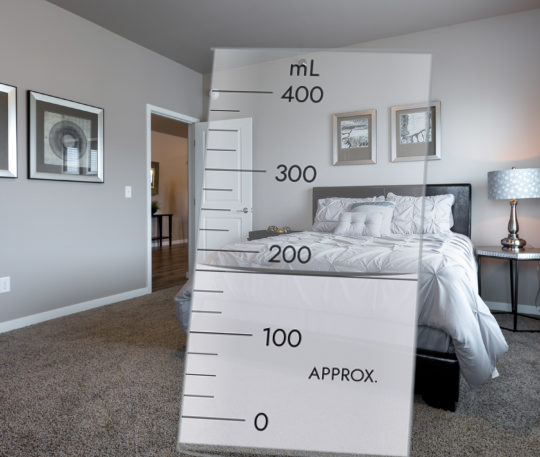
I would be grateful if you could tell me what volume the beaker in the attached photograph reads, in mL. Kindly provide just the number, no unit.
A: 175
